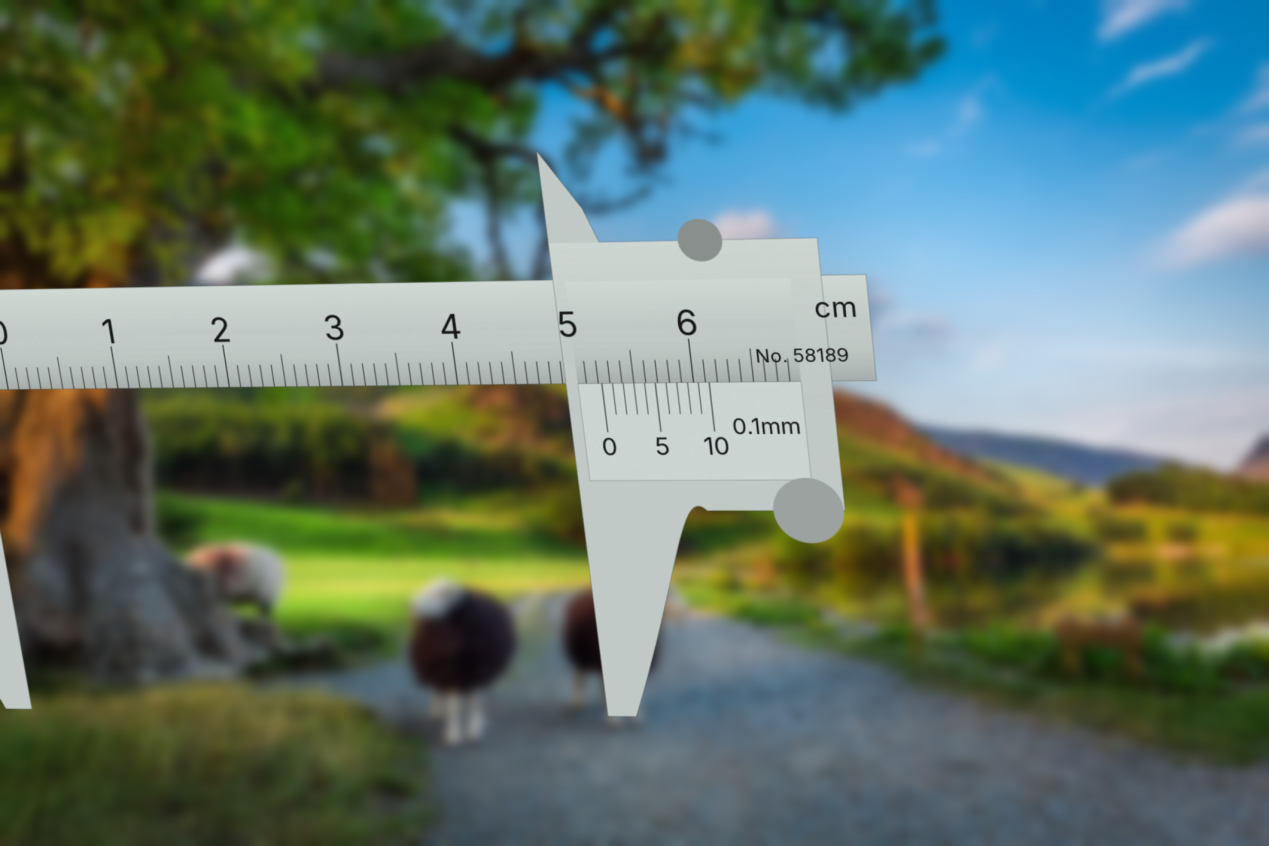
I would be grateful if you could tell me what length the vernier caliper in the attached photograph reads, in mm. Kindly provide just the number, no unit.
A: 52.3
